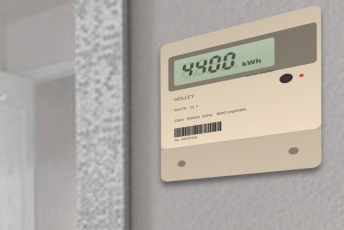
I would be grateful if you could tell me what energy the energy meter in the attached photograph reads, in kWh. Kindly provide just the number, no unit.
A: 4400
